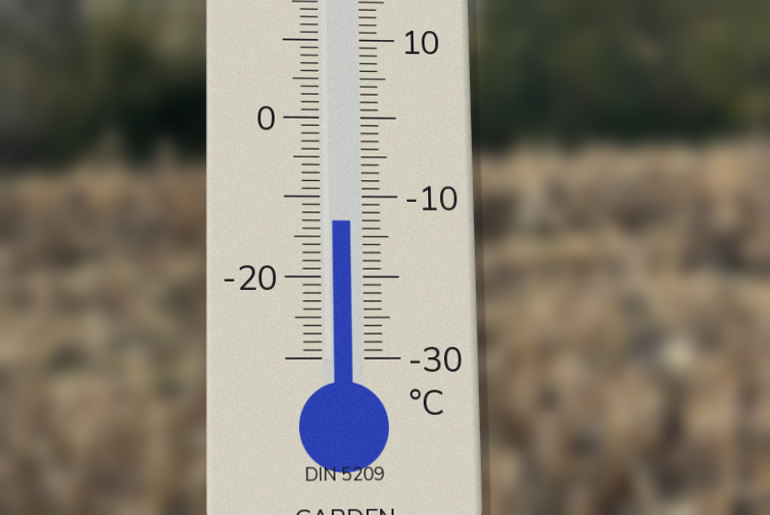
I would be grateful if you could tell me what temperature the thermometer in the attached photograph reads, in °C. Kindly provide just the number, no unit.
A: -13
